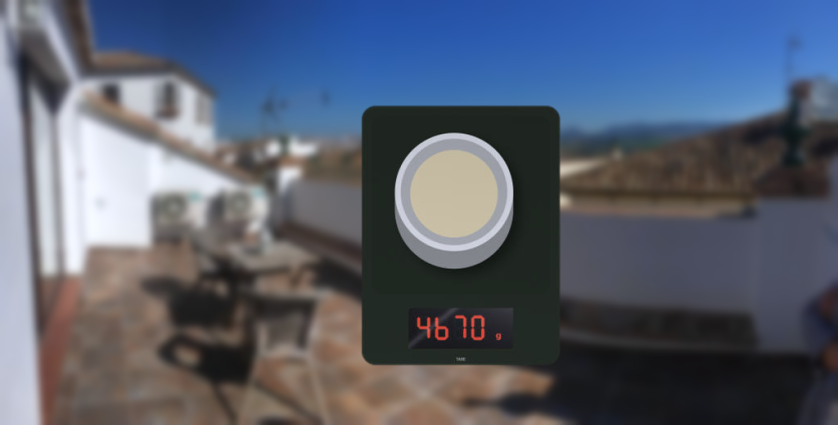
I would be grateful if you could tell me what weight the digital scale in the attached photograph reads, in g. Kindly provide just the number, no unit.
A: 4670
